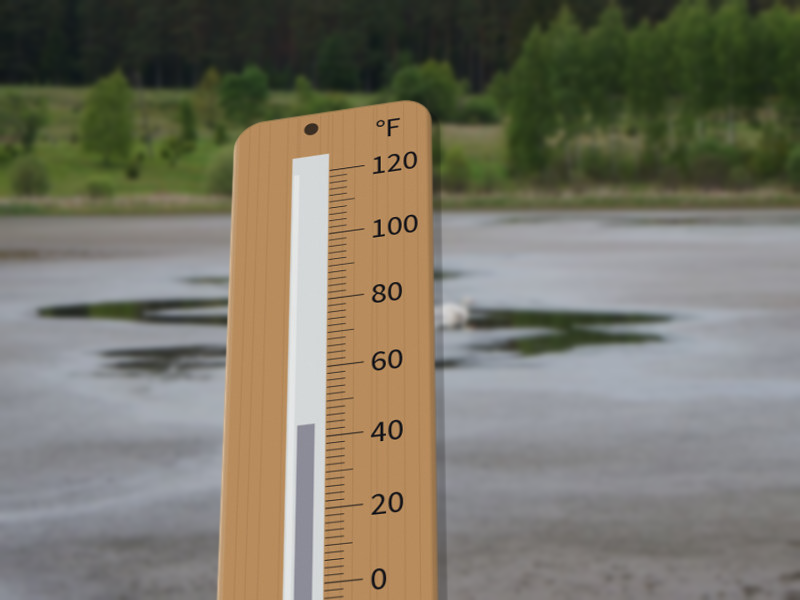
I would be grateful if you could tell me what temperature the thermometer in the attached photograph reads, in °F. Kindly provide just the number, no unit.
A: 44
